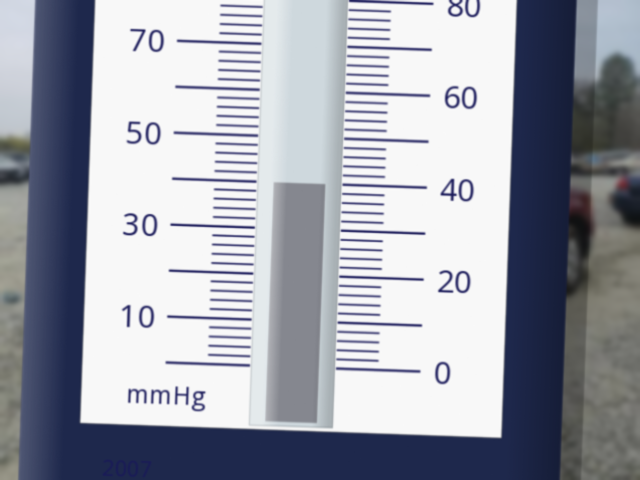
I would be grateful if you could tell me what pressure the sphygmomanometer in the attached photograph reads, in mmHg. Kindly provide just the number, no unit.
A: 40
